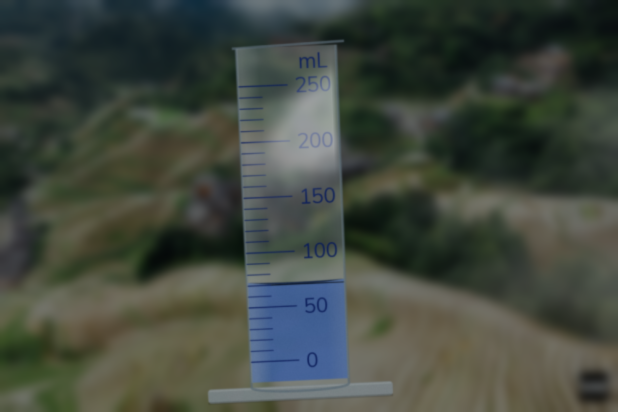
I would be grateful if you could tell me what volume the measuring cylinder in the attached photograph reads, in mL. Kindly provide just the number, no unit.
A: 70
